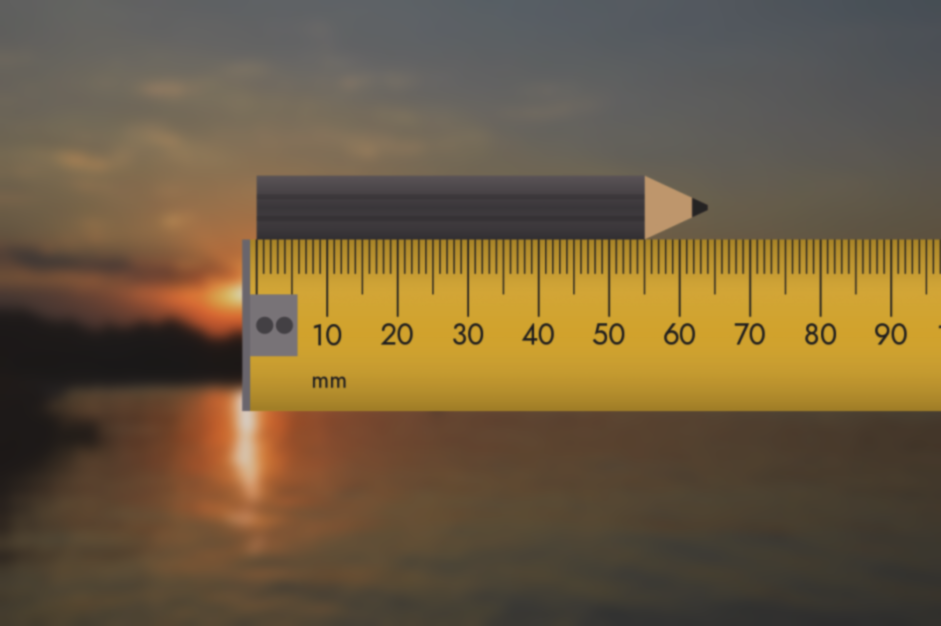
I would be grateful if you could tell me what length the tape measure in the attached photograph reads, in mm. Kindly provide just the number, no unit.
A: 64
